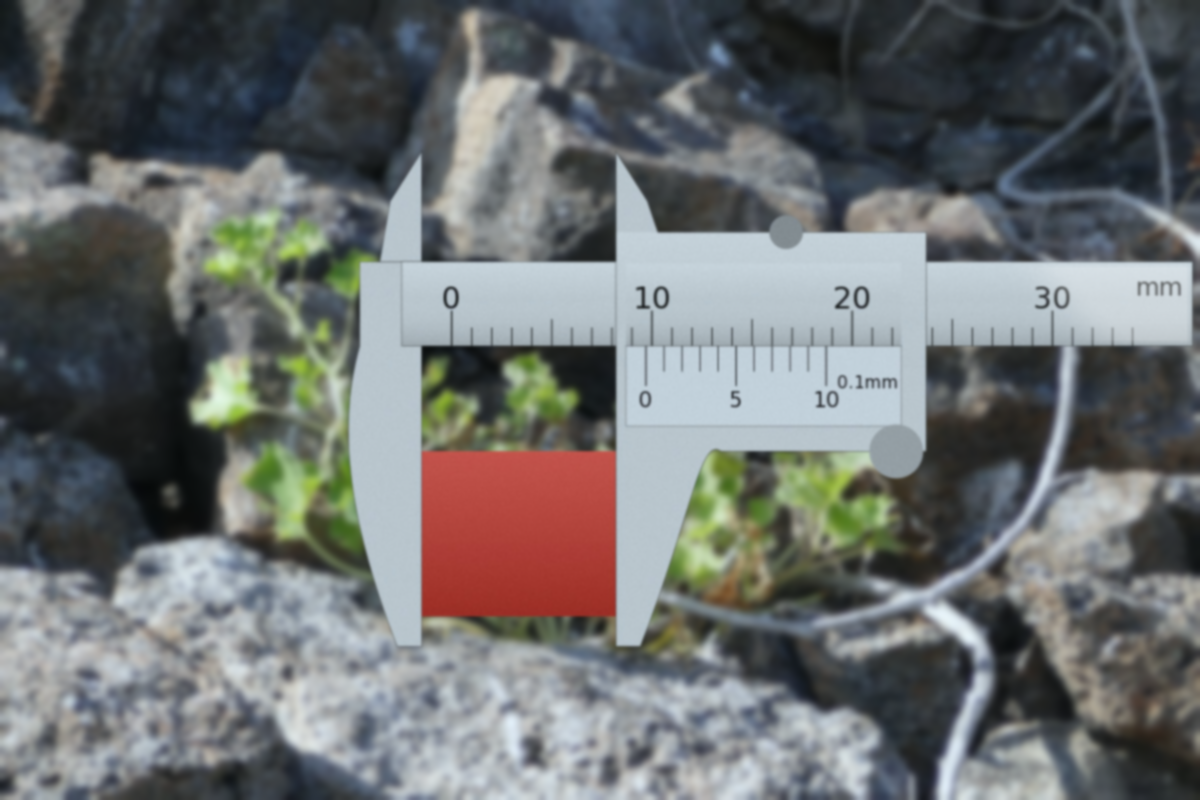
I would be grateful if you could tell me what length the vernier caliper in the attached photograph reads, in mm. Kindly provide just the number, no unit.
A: 9.7
